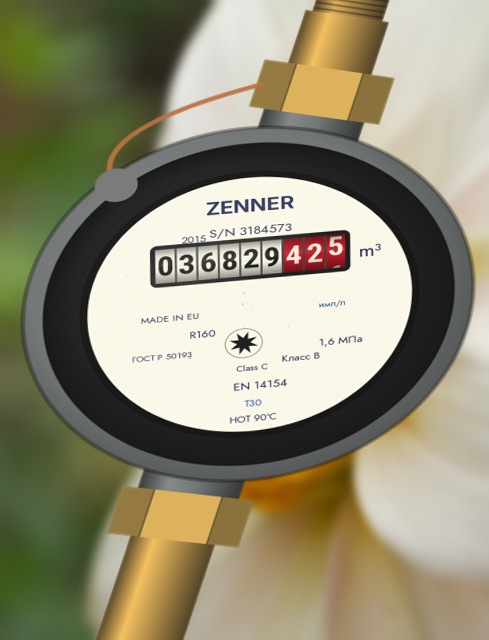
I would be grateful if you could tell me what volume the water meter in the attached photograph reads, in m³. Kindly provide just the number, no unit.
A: 36829.425
